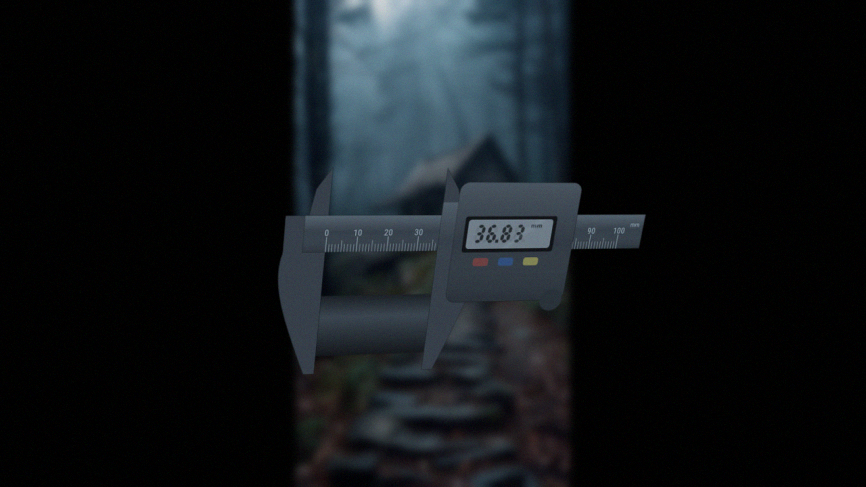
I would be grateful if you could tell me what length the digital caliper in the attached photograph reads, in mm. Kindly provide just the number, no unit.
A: 36.83
